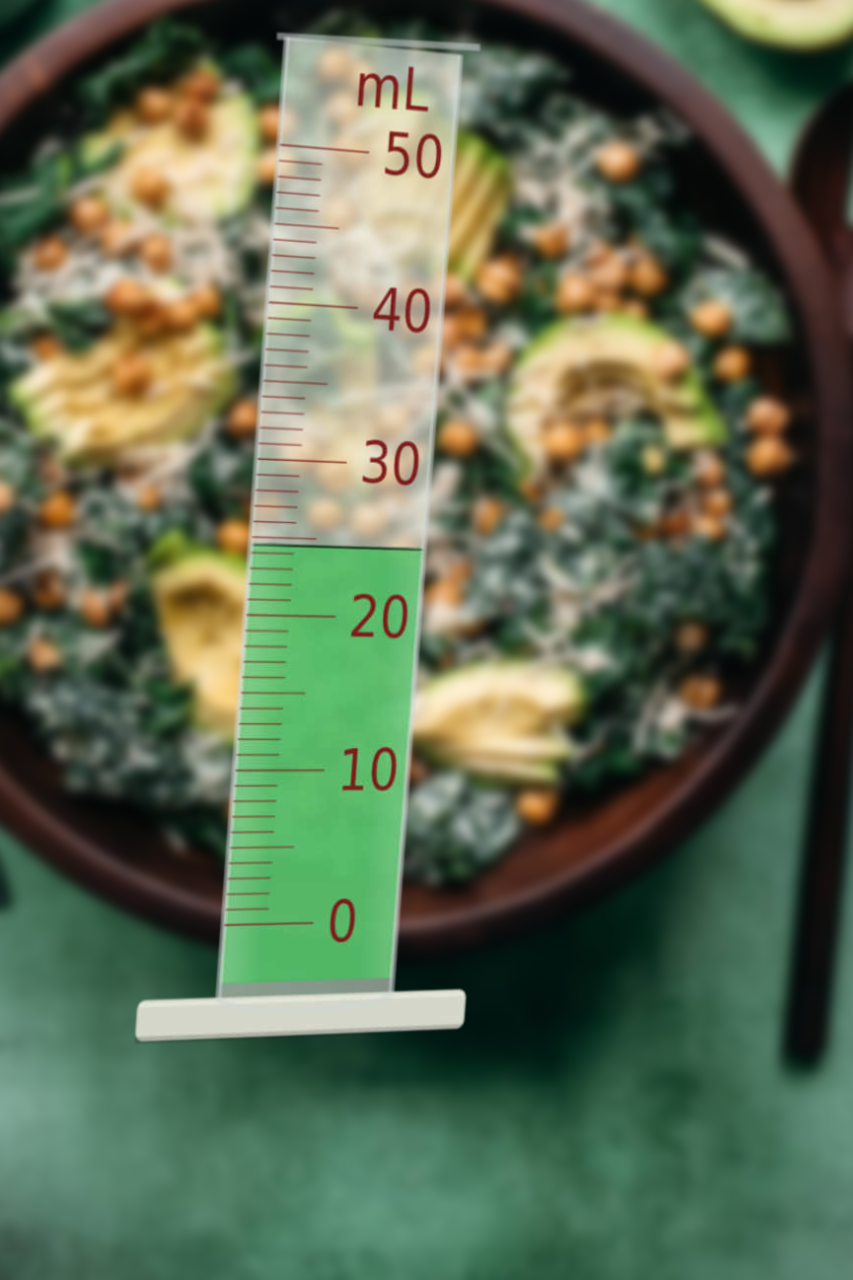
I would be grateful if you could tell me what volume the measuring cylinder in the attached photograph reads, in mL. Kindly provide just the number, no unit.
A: 24.5
